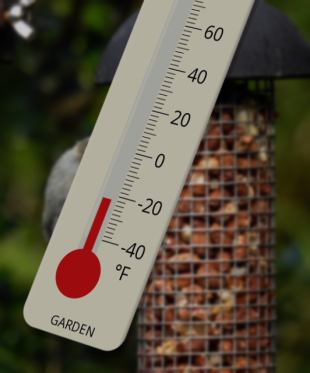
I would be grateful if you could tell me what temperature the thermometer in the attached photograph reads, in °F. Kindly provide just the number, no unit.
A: -22
